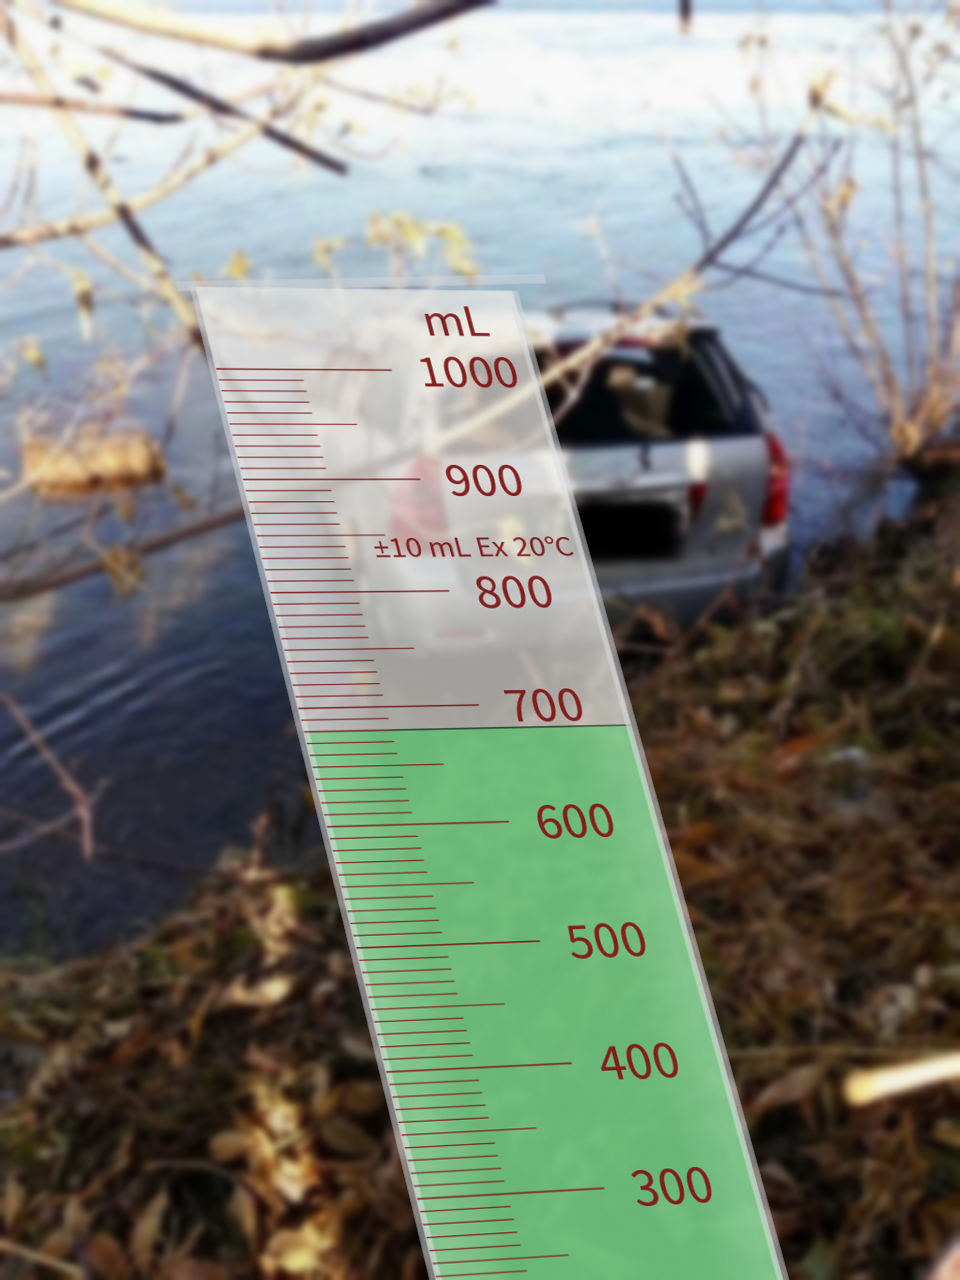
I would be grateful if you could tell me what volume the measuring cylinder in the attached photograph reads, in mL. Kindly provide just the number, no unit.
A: 680
